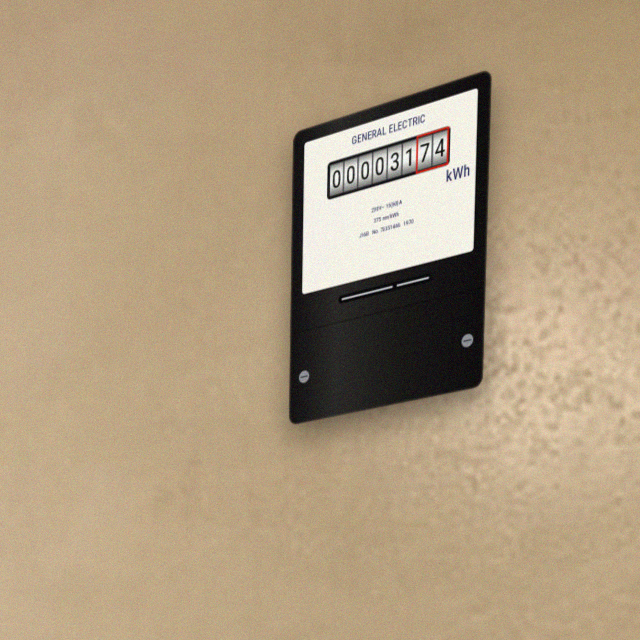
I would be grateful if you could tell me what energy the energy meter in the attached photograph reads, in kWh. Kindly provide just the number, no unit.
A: 31.74
